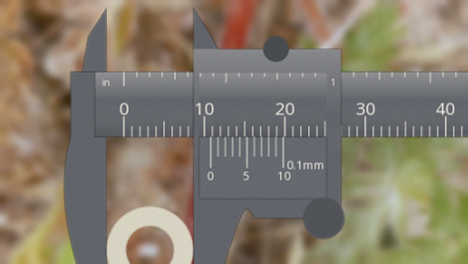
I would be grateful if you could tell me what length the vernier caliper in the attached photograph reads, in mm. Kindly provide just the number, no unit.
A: 10.8
